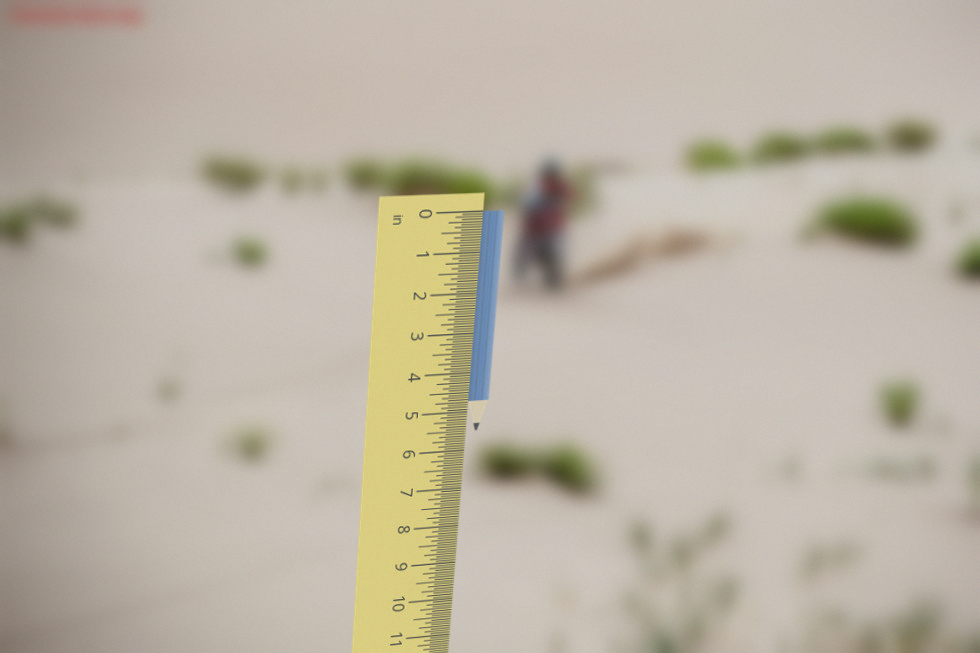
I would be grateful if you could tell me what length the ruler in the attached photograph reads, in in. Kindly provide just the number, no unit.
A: 5.5
